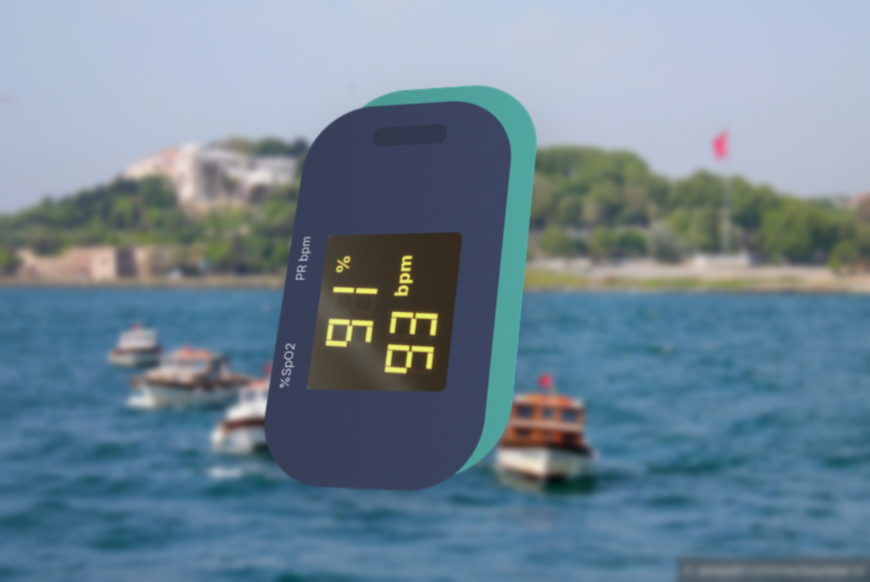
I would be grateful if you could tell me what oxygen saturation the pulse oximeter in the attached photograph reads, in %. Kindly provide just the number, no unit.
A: 91
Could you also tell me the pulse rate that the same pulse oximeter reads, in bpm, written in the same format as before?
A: 93
